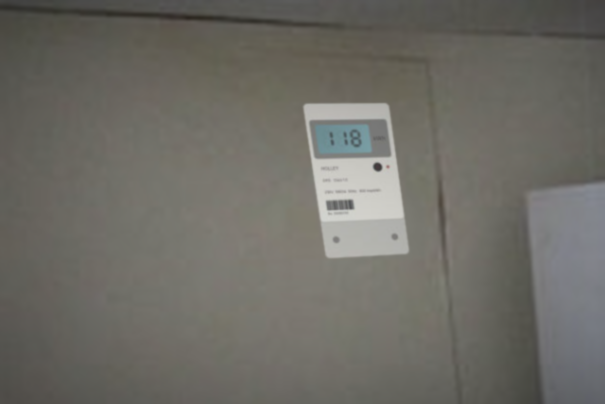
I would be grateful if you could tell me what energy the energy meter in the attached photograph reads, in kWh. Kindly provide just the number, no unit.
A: 118
